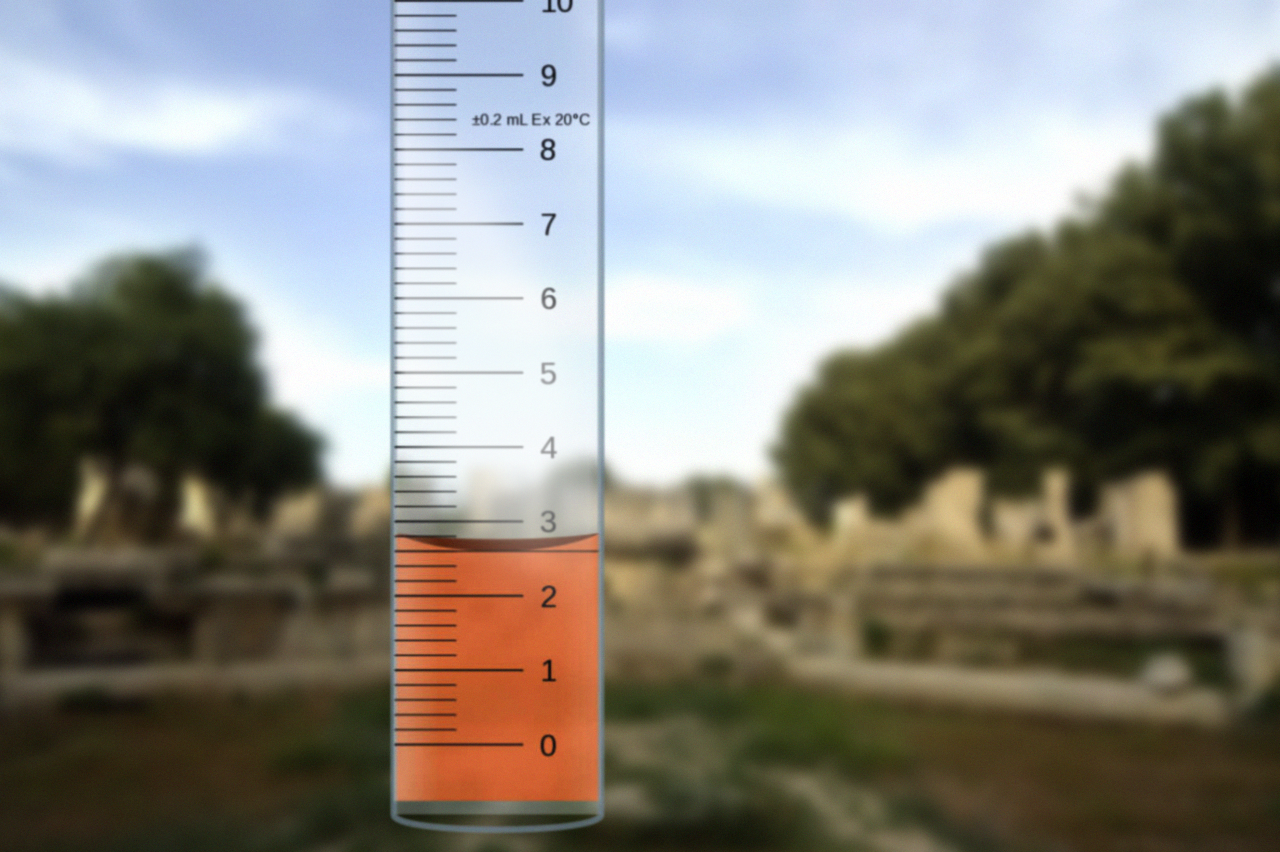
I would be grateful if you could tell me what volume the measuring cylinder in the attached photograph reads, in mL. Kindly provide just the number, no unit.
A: 2.6
